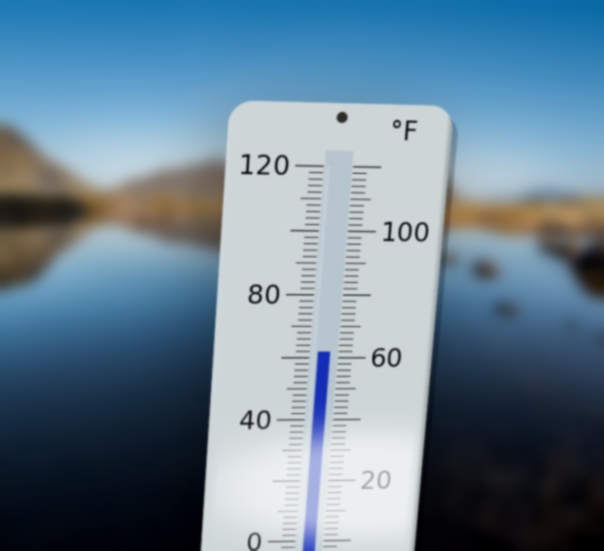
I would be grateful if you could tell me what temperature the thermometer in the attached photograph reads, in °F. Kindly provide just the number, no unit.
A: 62
